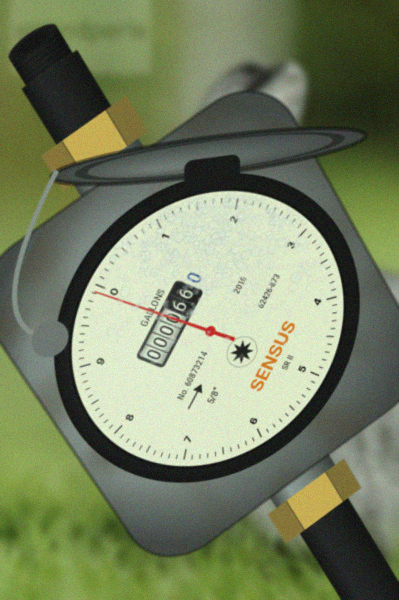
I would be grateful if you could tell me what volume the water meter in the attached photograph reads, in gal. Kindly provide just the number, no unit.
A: 659.9
